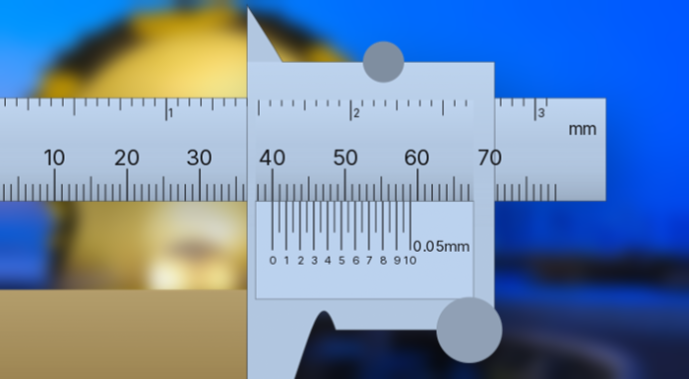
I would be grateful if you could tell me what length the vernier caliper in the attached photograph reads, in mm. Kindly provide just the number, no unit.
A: 40.0
